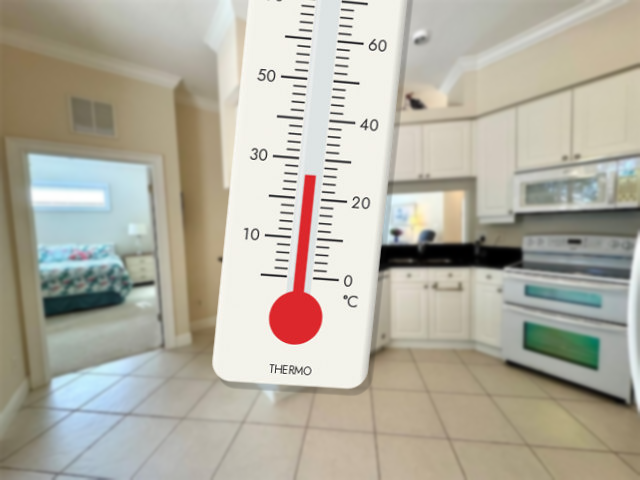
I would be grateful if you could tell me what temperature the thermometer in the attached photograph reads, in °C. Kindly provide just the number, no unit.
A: 26
